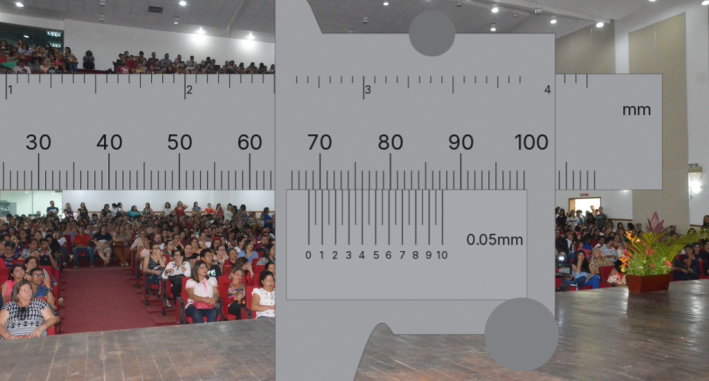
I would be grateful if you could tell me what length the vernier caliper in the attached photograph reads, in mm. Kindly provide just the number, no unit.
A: 68.4
